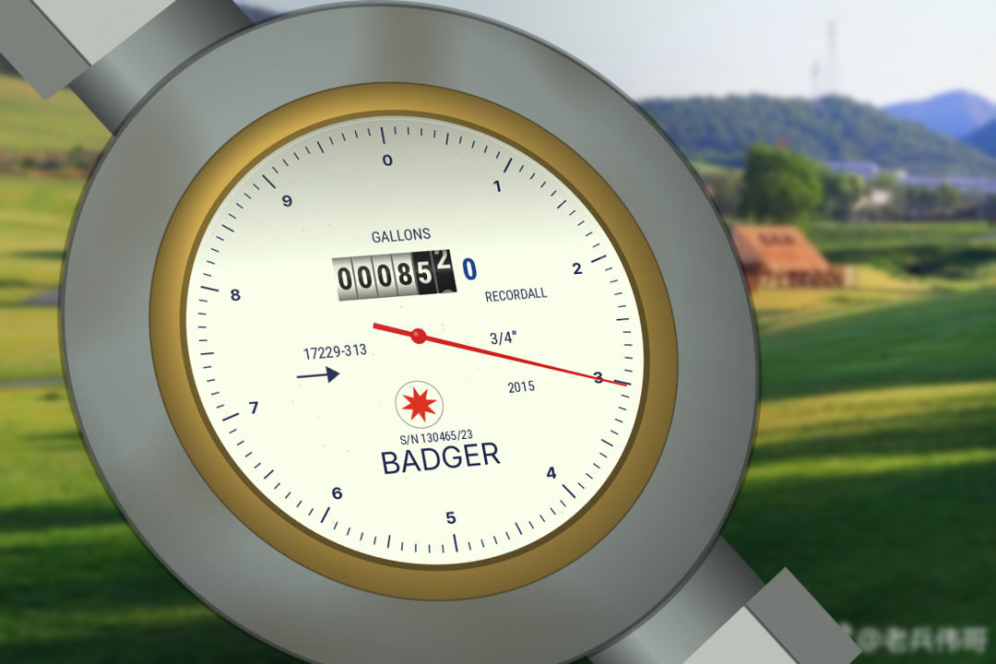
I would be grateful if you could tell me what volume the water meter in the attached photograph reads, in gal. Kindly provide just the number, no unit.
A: 8523.0
